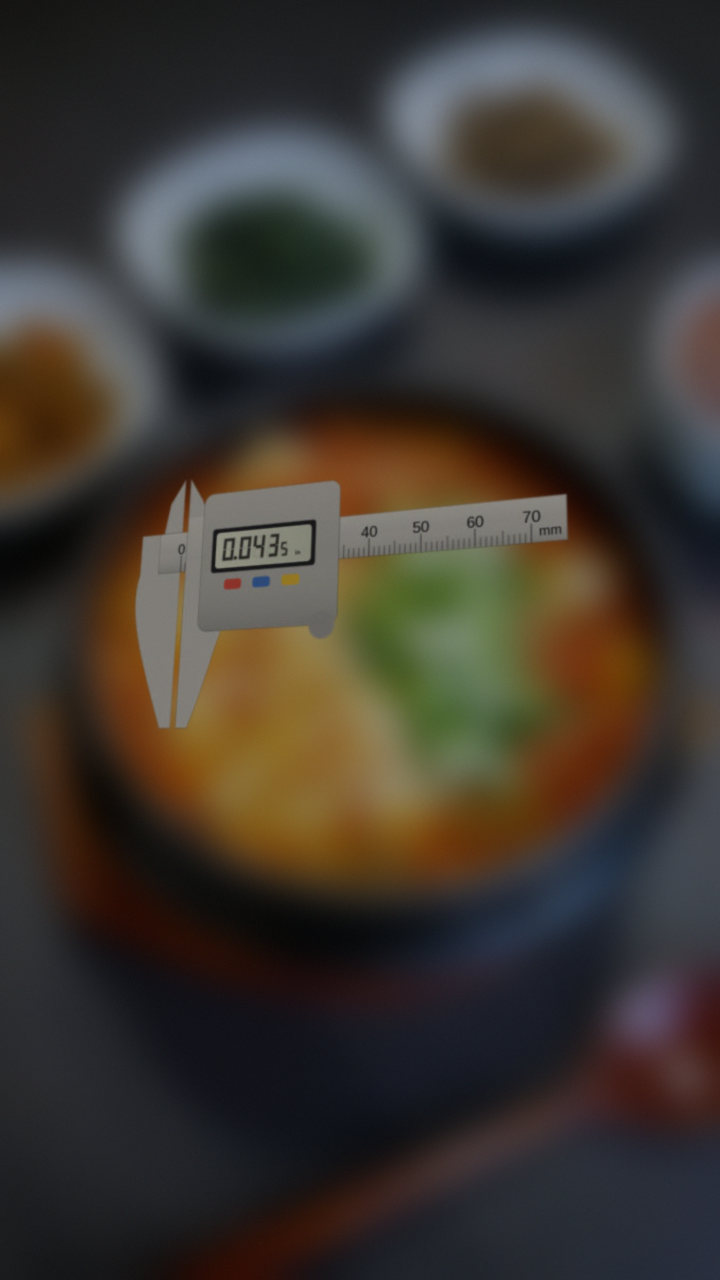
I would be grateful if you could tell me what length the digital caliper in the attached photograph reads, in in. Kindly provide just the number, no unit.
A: 0.0435
